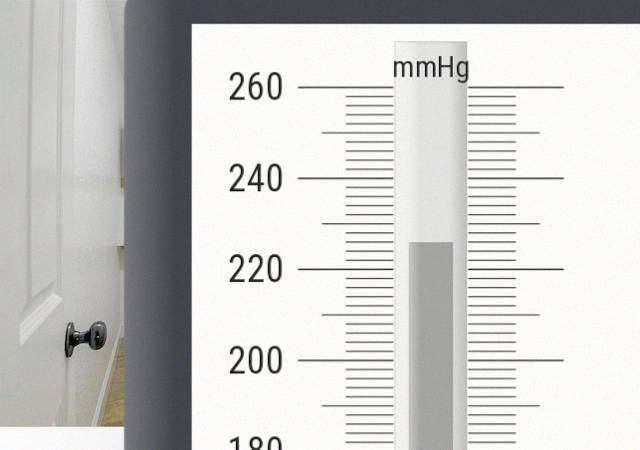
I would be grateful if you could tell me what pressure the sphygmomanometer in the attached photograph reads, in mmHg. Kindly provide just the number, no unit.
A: 226
